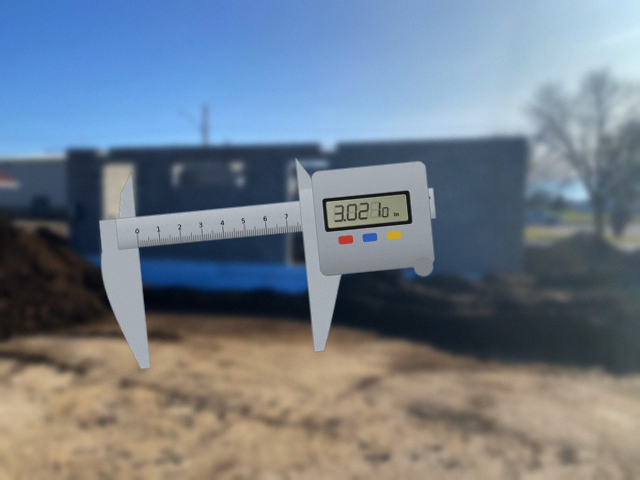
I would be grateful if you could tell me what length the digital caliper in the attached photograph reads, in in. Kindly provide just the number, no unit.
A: 3.0210
